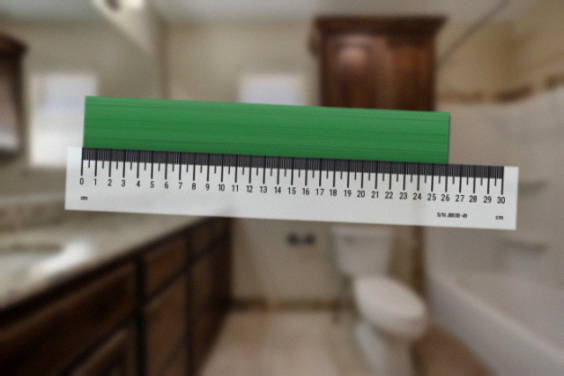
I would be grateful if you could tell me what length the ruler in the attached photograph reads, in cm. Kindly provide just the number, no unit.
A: 26
